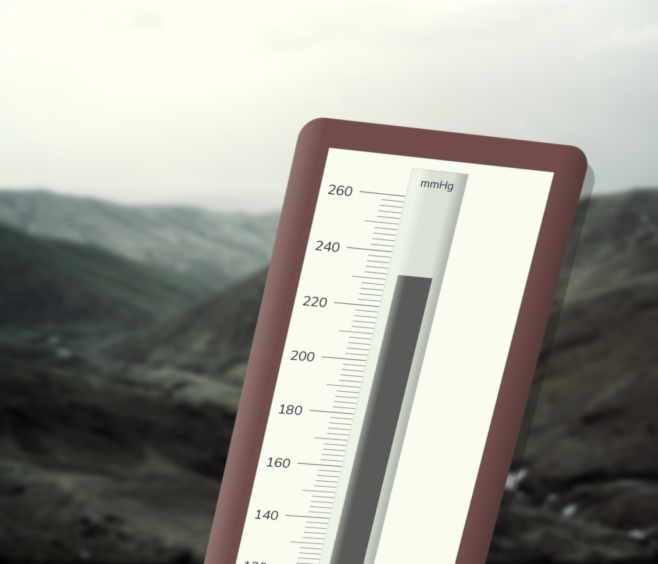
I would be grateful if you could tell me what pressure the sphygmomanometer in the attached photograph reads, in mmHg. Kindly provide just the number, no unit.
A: 232
